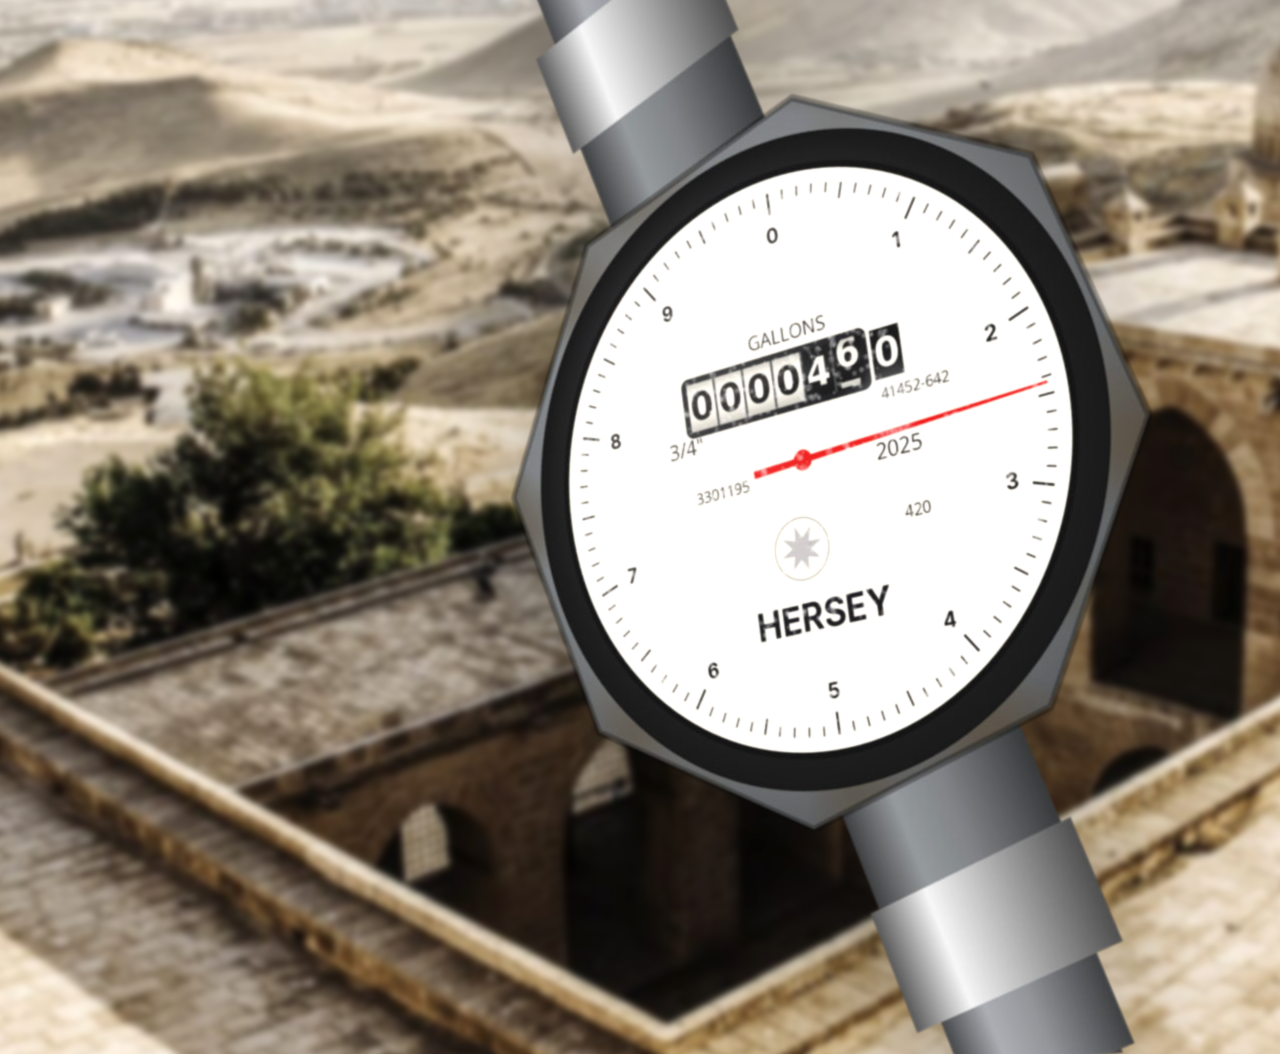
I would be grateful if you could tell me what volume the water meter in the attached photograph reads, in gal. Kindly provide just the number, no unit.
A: 462.4
